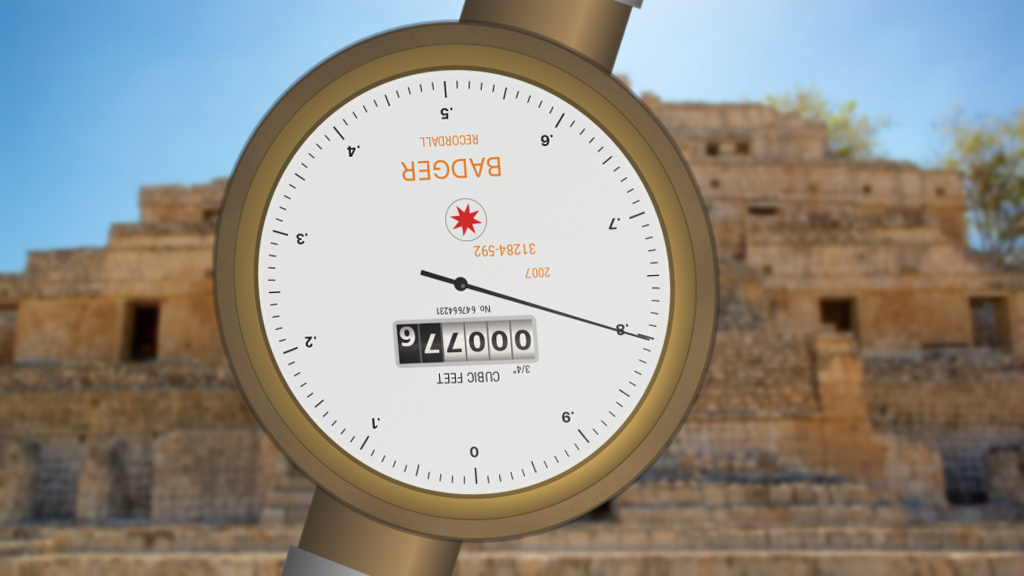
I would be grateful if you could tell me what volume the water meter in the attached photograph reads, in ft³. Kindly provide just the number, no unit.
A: 775.80
